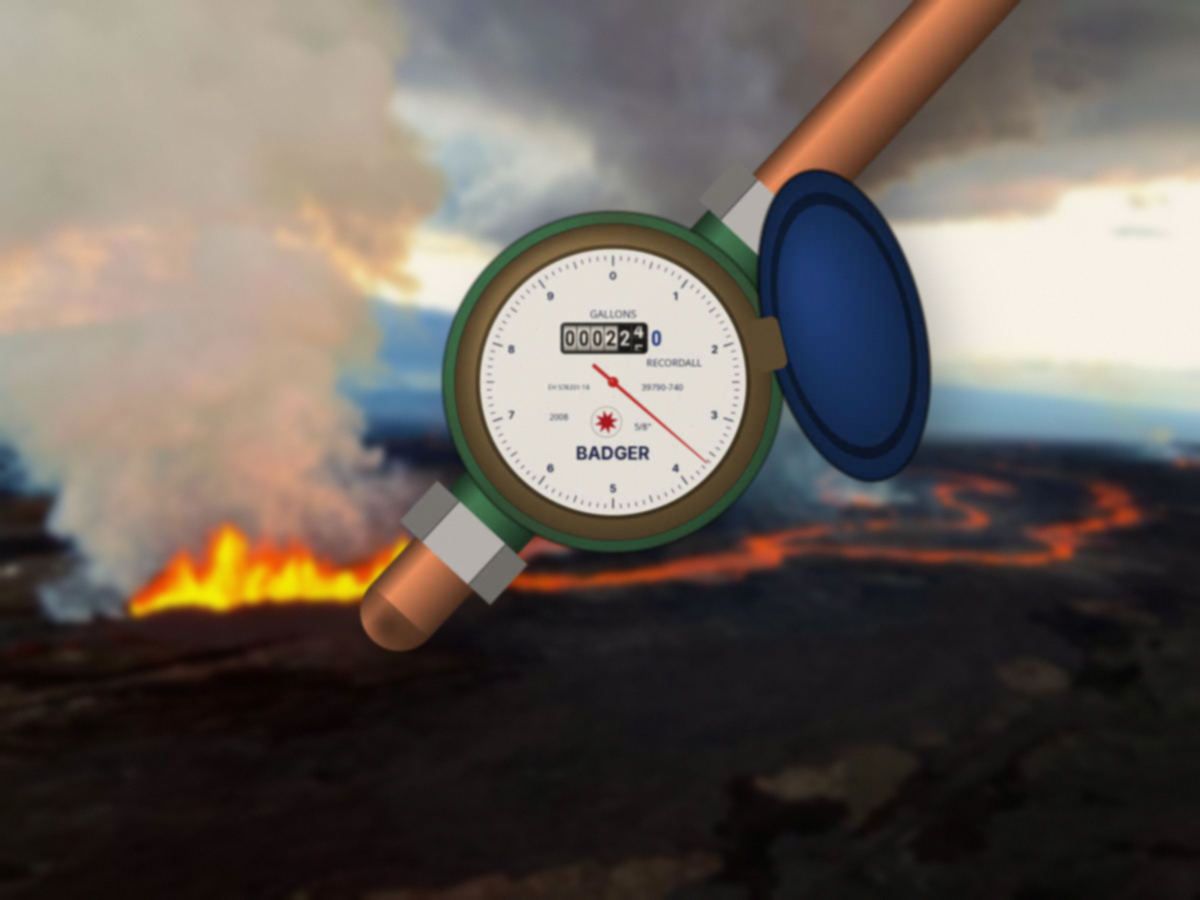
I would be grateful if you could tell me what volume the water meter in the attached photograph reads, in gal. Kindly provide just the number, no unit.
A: 2243.6
